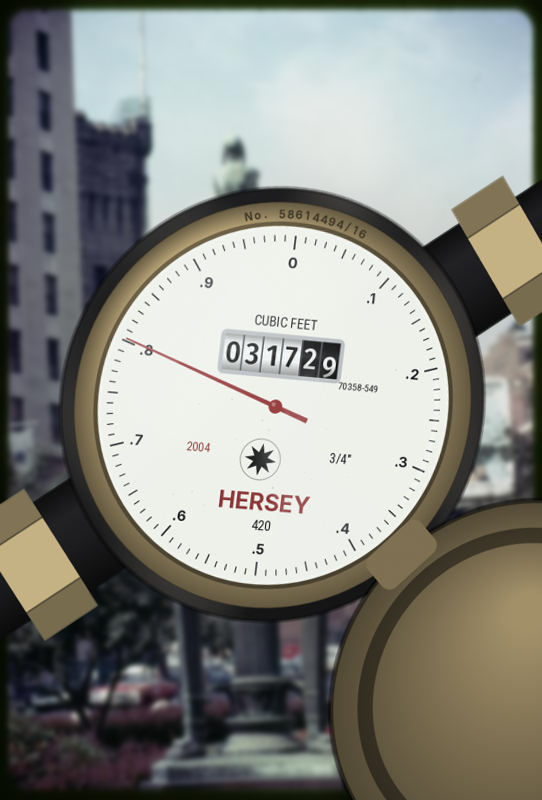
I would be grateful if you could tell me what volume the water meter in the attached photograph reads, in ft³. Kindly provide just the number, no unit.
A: 31728.80
